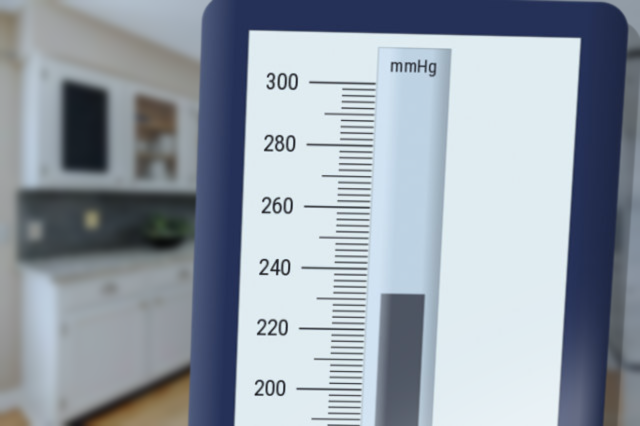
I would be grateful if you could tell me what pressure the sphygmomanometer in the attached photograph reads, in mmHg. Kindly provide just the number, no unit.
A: 232
